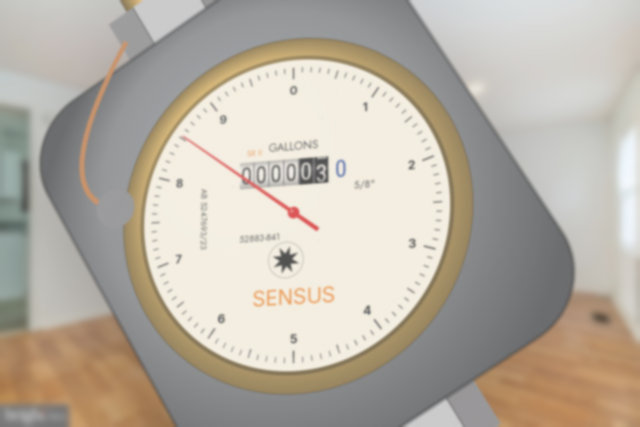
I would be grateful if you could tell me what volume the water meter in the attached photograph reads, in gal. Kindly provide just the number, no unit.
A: 28.5
